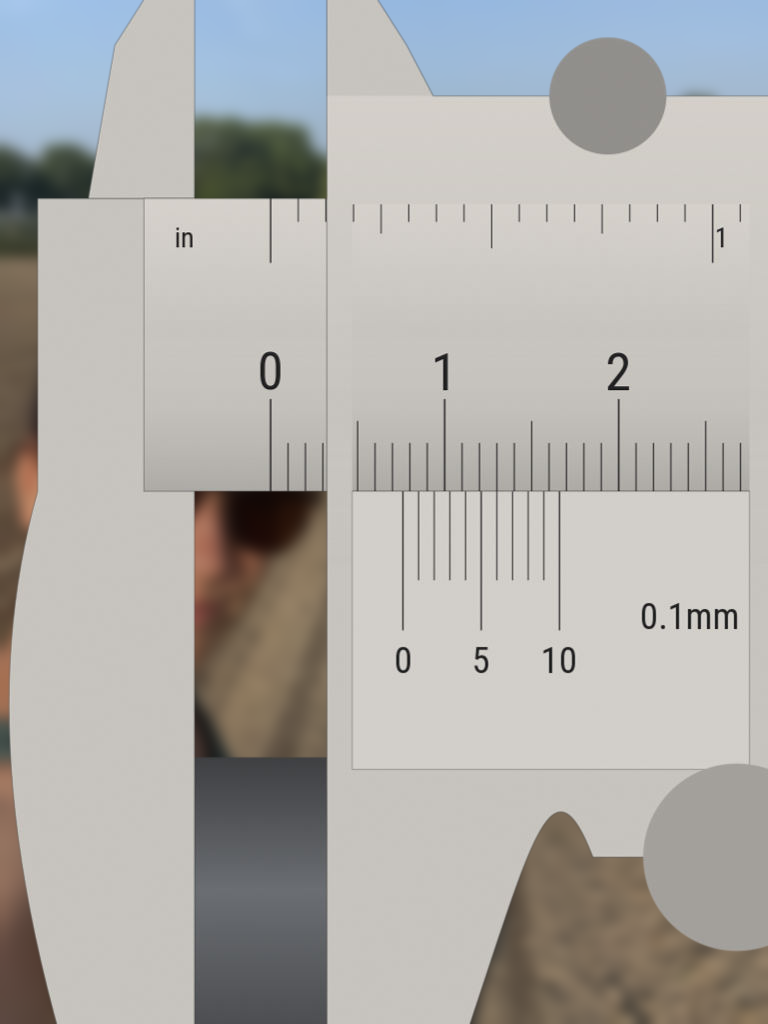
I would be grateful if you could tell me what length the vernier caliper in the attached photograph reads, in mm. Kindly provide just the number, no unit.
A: 7.6
